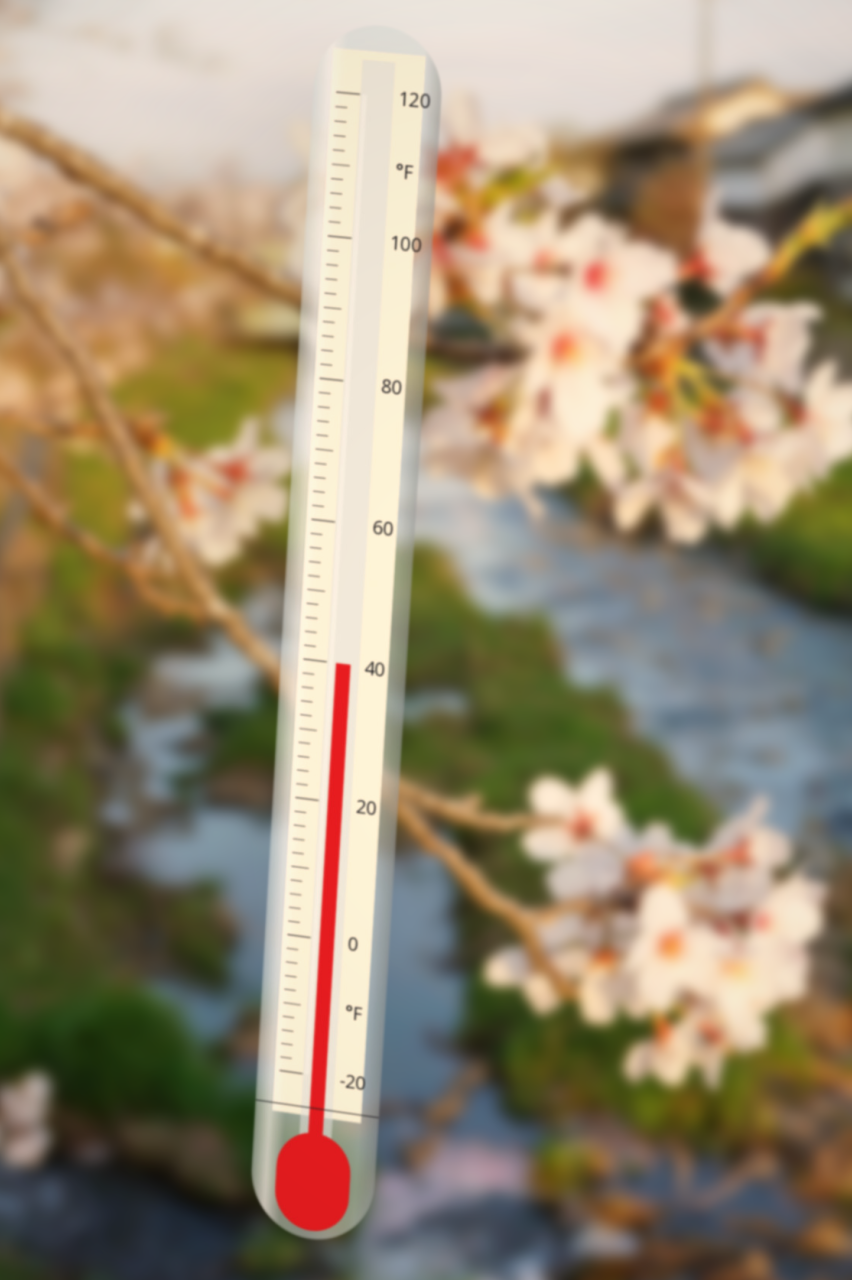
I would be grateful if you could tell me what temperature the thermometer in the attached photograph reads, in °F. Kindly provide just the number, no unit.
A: 40
